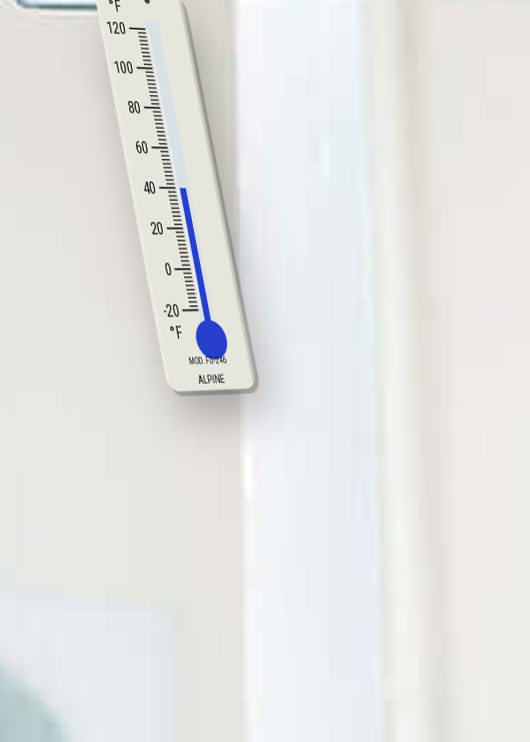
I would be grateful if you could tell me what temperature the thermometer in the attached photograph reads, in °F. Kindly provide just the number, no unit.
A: 40
